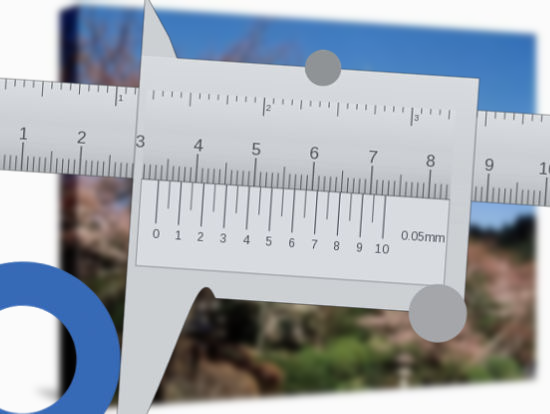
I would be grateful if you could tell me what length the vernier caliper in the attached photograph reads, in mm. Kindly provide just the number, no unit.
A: 33.6
